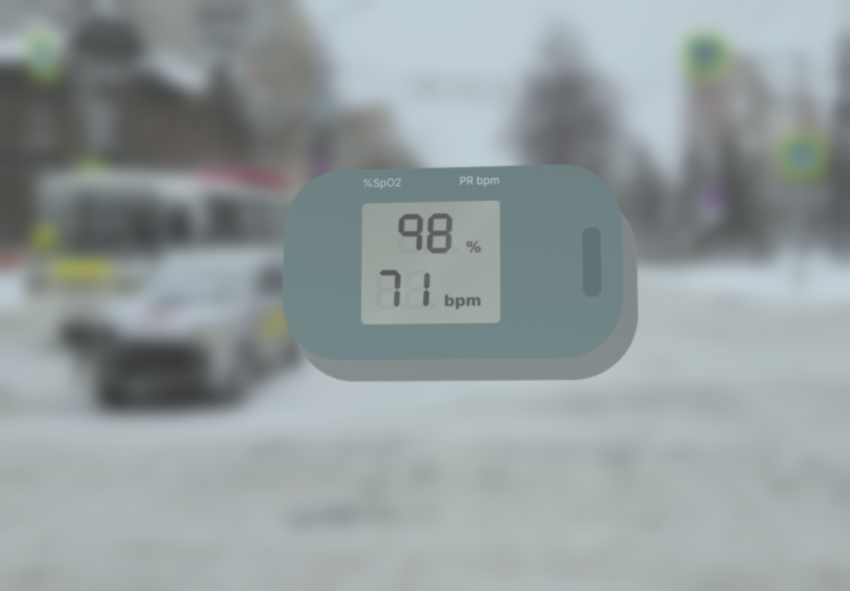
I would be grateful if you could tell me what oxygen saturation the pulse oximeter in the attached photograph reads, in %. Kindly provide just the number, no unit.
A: 98
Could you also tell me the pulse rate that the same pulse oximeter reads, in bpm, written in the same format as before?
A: 71
